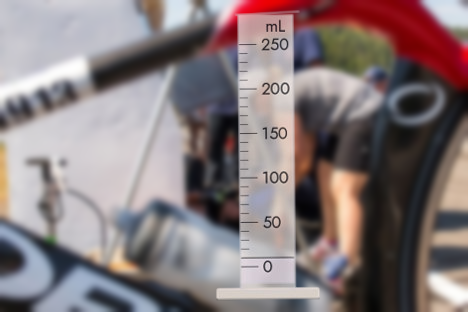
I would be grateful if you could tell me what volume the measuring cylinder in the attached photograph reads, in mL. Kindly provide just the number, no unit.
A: 10
